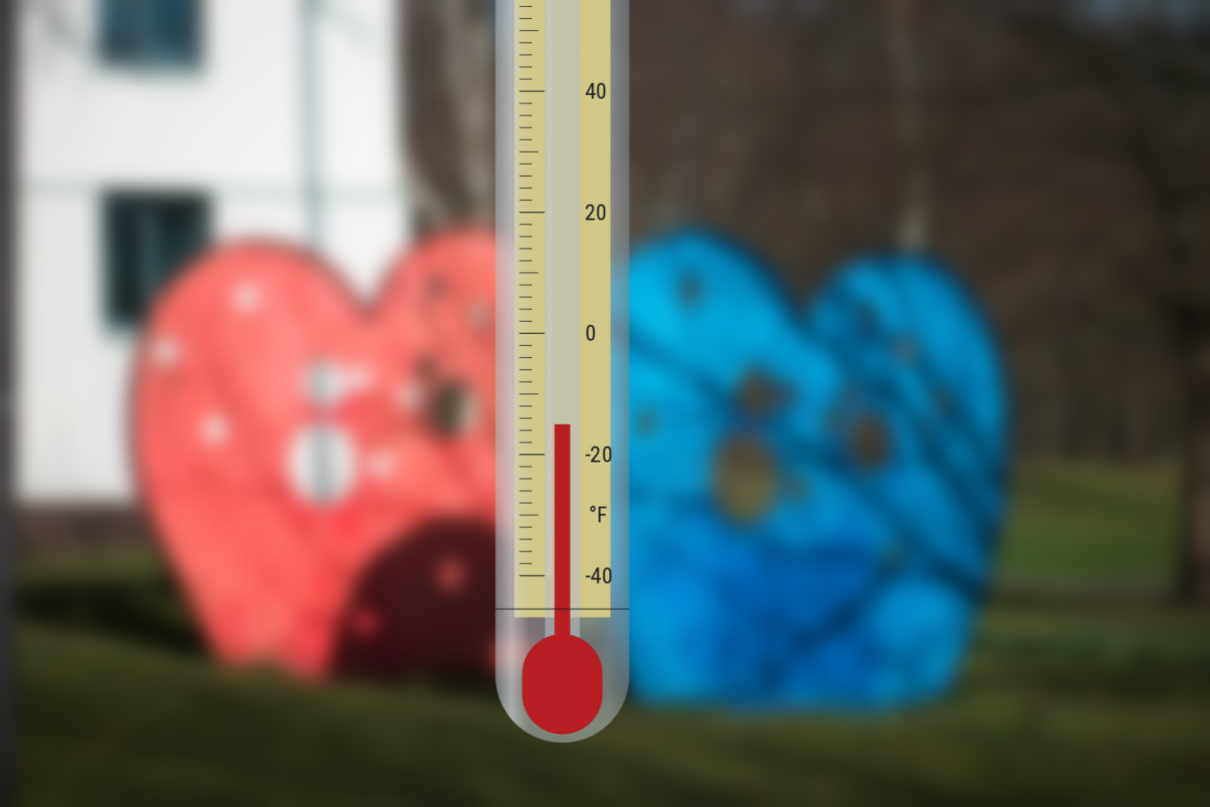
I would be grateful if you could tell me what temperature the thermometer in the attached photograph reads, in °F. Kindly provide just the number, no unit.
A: -15
